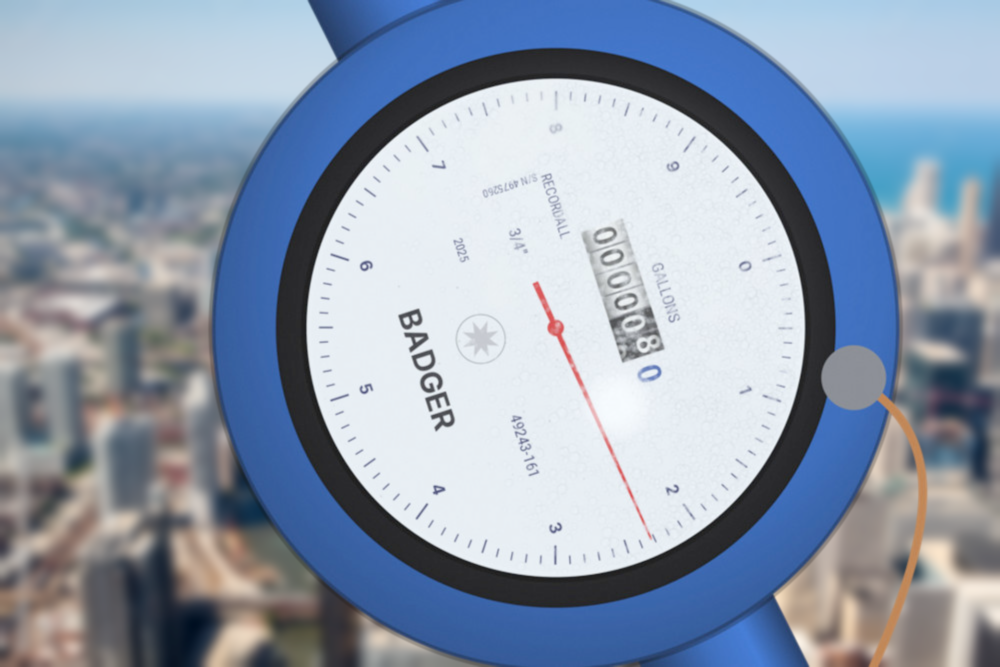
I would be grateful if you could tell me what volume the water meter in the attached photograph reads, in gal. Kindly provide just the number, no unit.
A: 82.3
